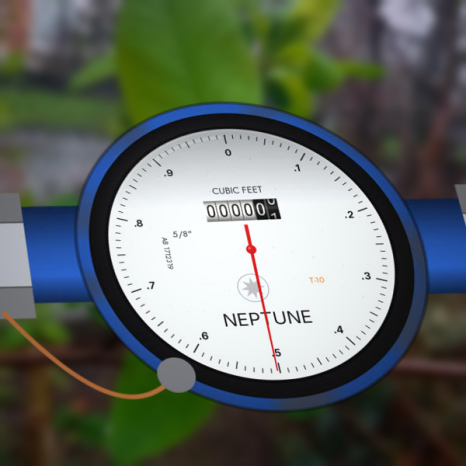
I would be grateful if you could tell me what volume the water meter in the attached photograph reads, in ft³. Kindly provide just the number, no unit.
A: 0.50
